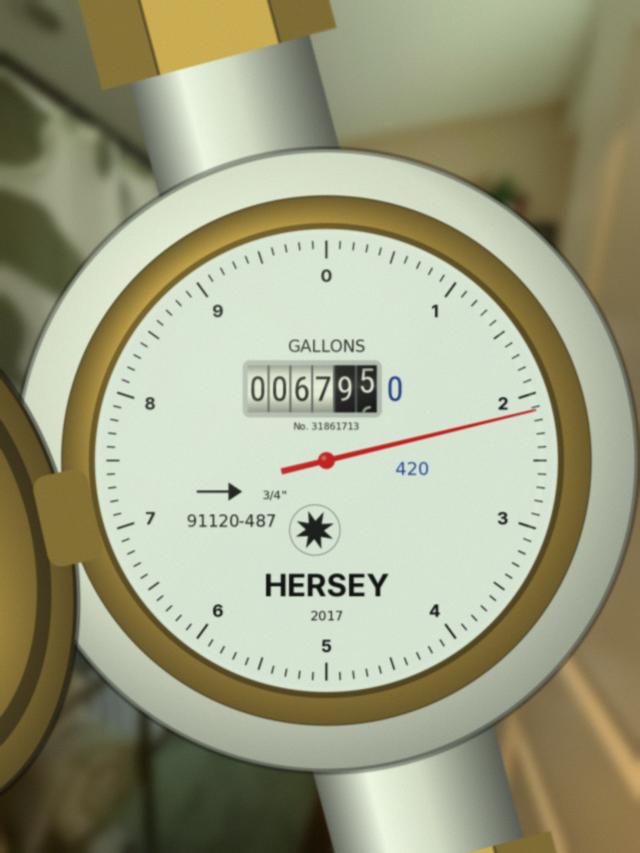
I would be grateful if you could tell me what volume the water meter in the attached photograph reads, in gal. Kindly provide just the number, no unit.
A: 67952.1
